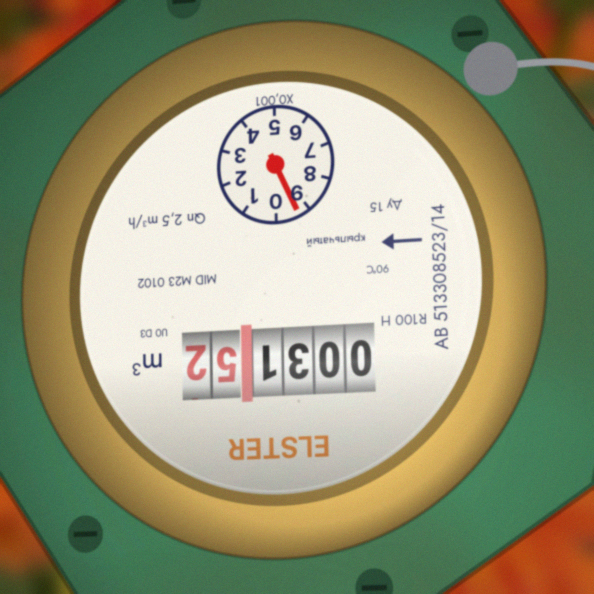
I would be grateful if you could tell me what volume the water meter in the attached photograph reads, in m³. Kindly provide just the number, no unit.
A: 31.519
